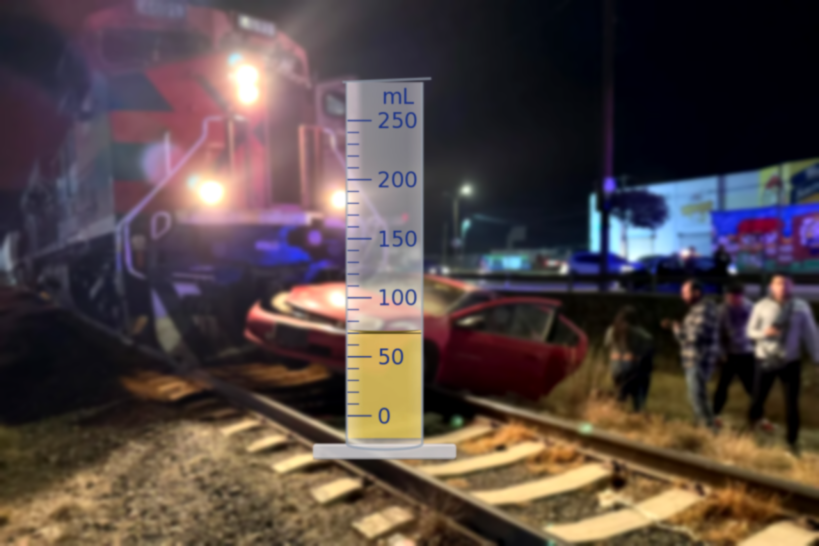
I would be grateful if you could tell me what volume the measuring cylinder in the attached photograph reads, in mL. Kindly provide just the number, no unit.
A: 70
